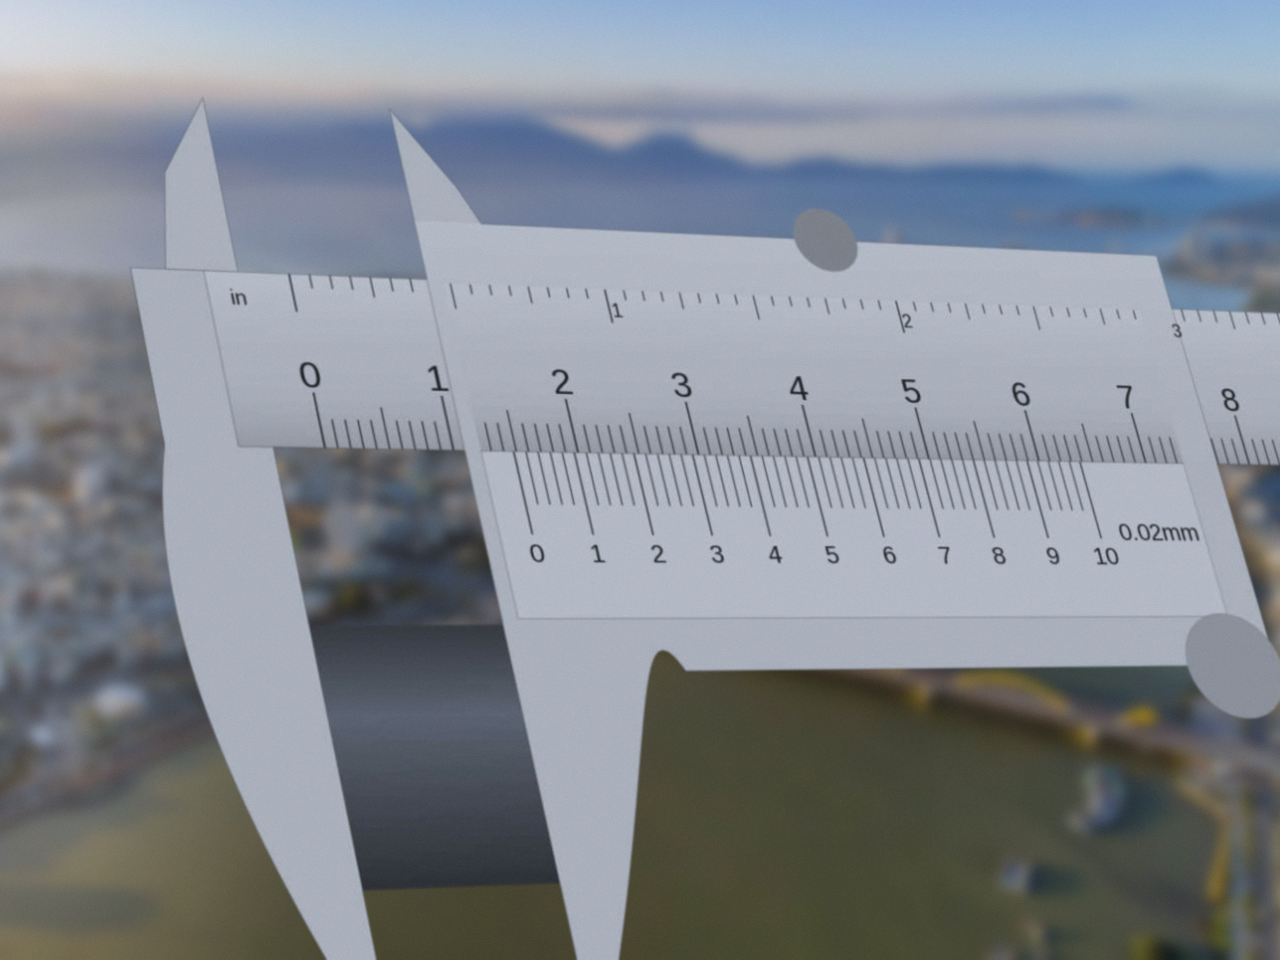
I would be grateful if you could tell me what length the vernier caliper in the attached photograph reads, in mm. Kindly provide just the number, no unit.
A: 14.8
